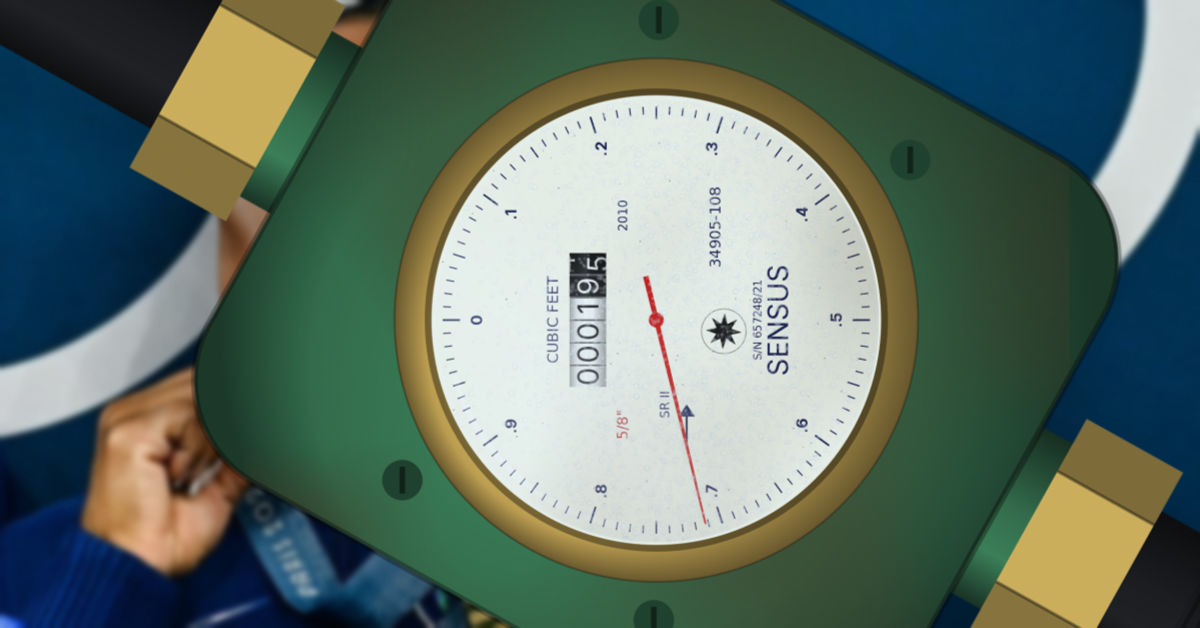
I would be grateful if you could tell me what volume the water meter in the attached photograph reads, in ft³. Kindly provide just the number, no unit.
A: 194.71
